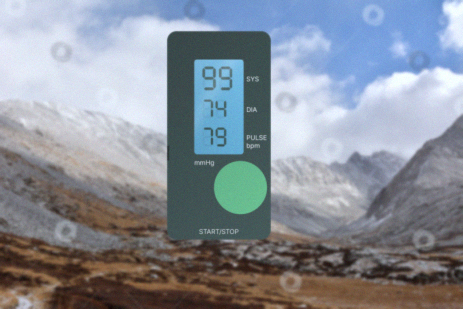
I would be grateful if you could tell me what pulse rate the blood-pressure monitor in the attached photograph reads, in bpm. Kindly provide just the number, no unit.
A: 79
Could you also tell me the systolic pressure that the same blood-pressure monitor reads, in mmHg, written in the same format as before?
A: 99
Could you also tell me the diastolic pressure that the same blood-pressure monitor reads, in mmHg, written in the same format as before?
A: 74
